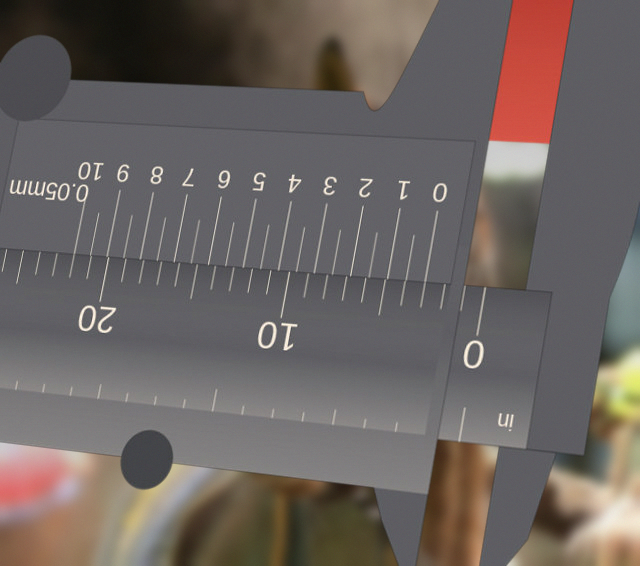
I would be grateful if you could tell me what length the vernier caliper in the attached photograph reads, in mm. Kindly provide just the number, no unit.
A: 3.0
